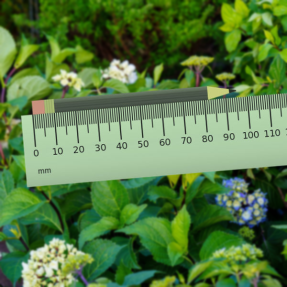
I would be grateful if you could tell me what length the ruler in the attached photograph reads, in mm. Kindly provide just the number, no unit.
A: 95
